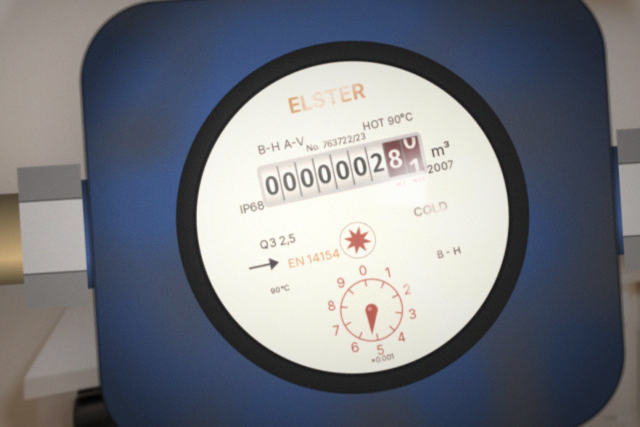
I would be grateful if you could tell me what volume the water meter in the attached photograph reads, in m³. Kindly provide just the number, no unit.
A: 2.805
